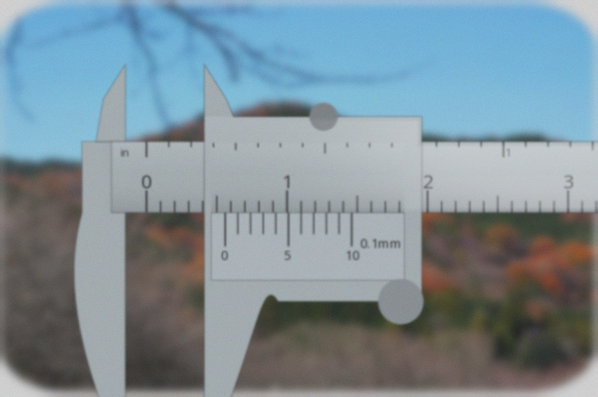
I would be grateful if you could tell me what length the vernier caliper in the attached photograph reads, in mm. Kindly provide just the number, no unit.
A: 5.6
